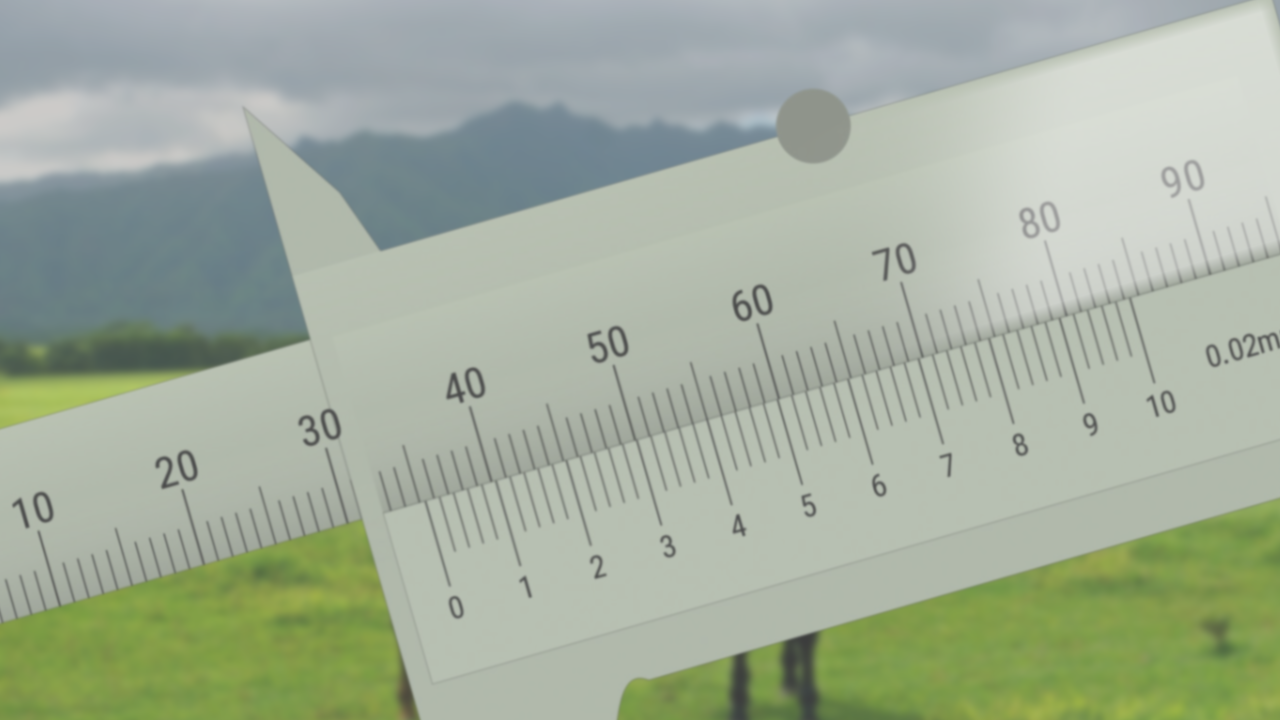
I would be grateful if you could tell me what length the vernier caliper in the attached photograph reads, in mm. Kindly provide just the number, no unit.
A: 35.4
